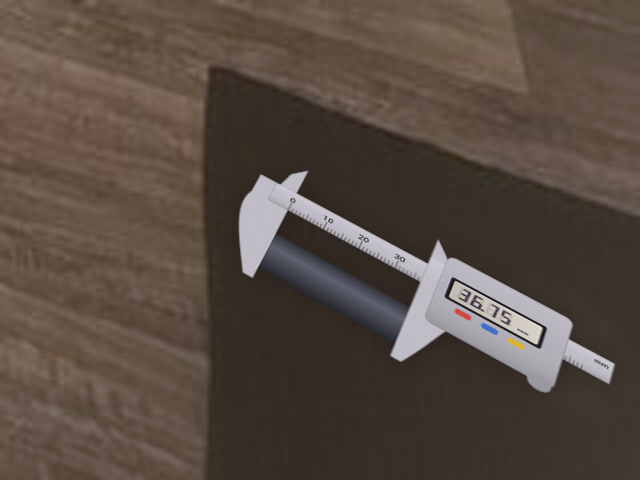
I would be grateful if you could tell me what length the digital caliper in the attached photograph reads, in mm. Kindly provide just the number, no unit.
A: 36.75
